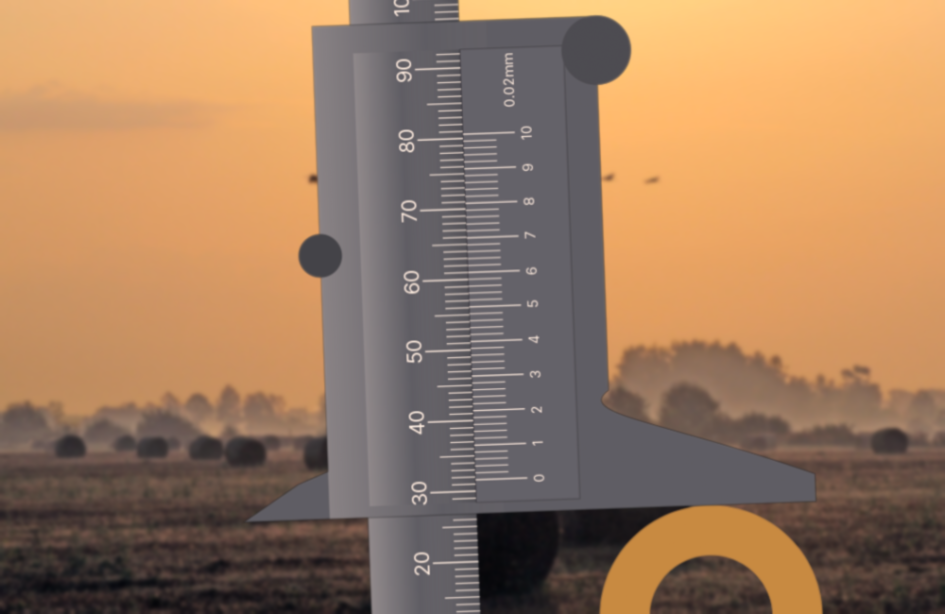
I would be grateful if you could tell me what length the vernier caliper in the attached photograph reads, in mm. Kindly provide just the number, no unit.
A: 31.6
